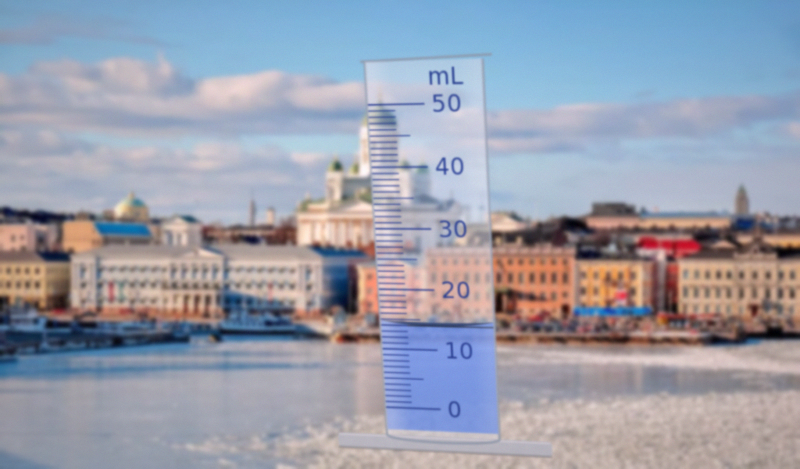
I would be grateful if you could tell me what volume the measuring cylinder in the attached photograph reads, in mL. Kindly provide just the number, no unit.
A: 14
